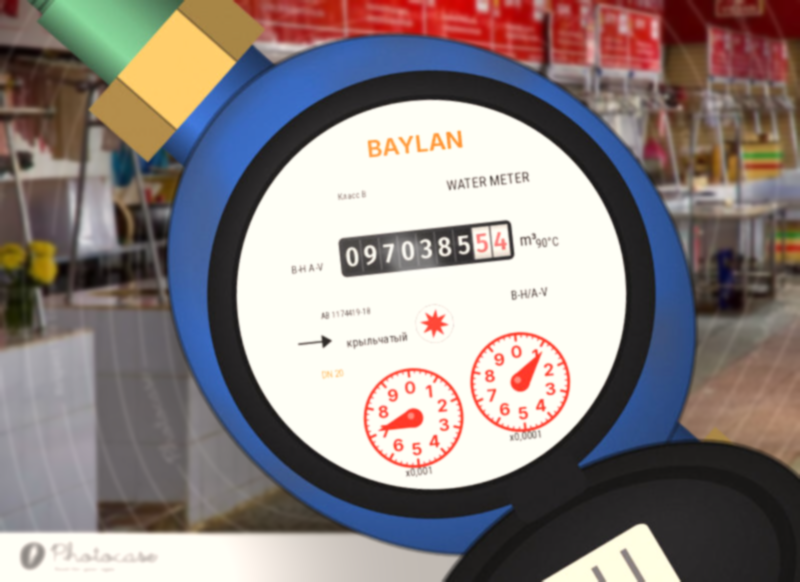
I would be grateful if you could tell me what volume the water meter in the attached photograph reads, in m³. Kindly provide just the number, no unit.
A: 970385.5471
